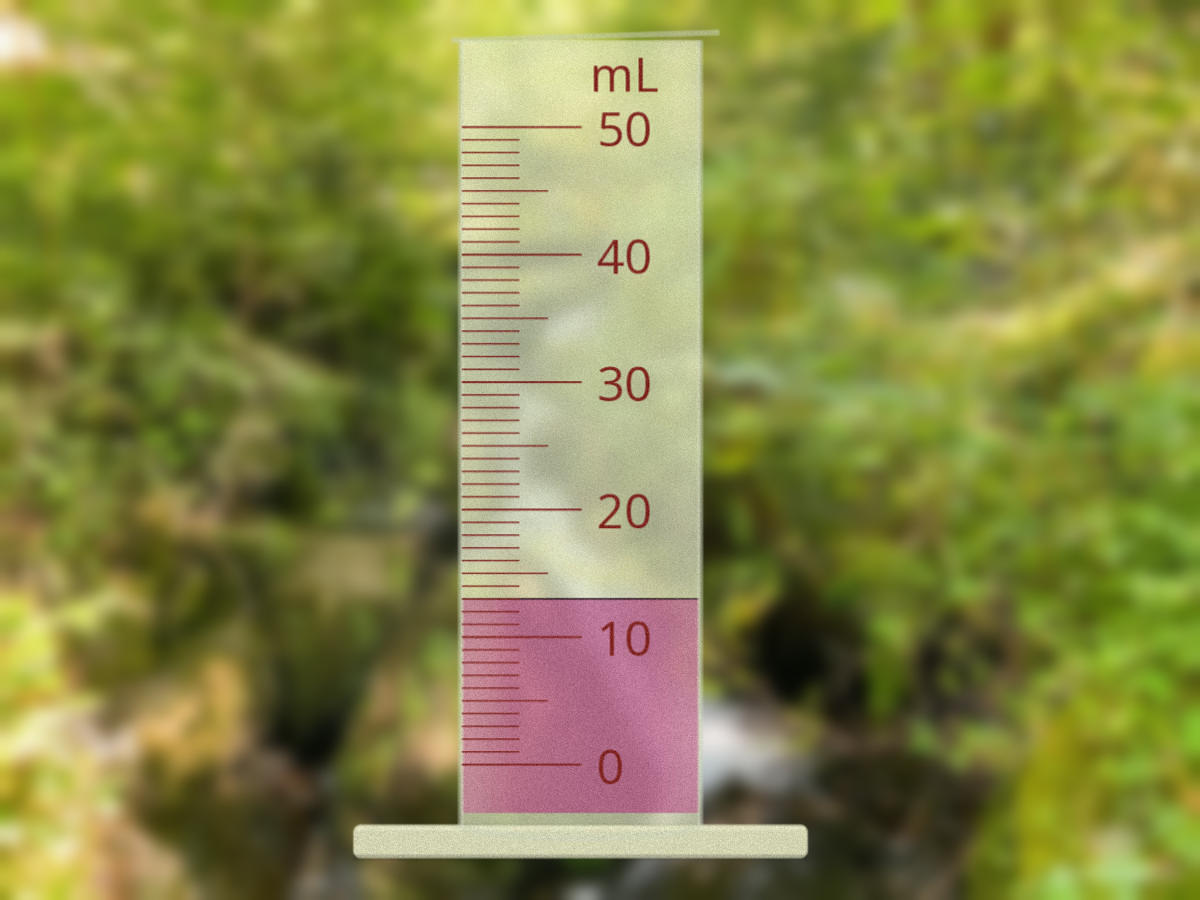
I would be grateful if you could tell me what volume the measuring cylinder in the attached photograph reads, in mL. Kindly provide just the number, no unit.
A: 13
